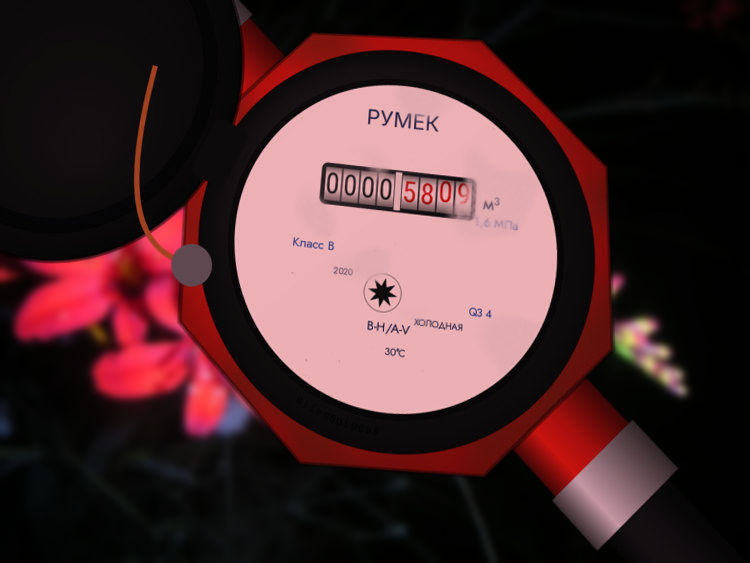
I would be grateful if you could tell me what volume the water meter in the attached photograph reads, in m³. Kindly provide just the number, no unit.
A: 0.5809
